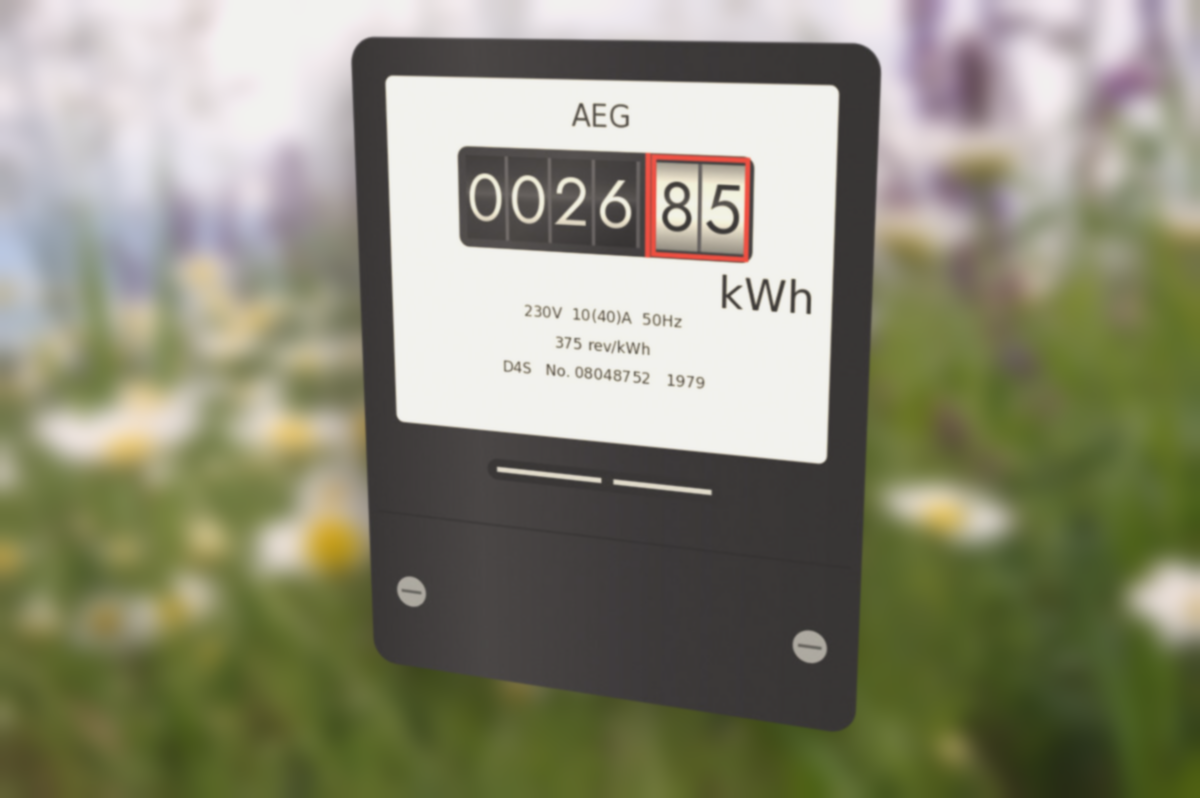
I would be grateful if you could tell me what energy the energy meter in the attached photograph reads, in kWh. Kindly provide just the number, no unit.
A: 26.85
